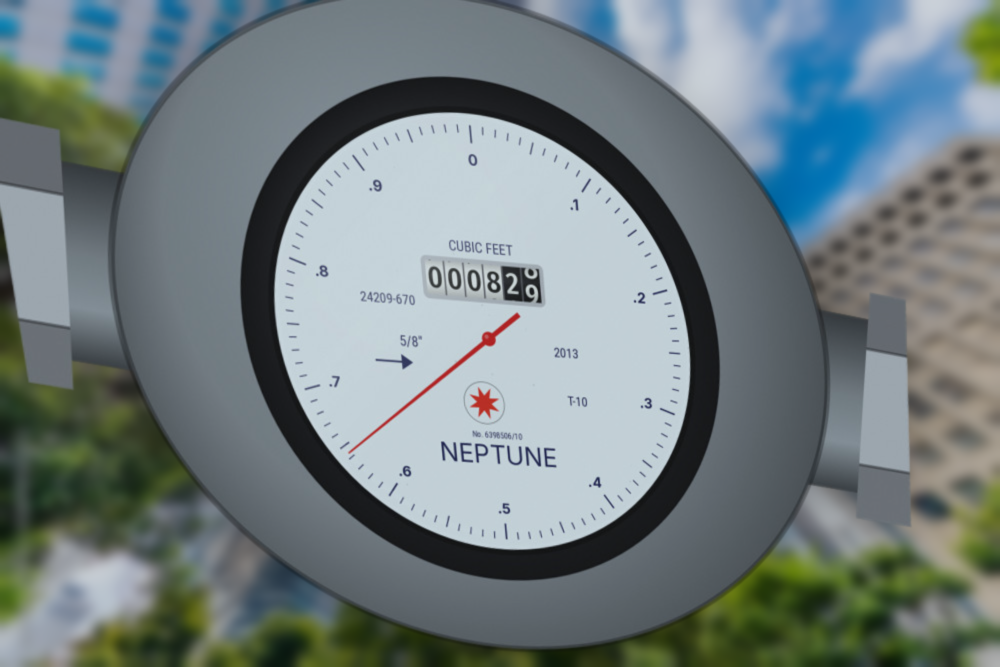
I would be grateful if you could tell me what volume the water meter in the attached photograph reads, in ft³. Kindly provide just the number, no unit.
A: 828.64
